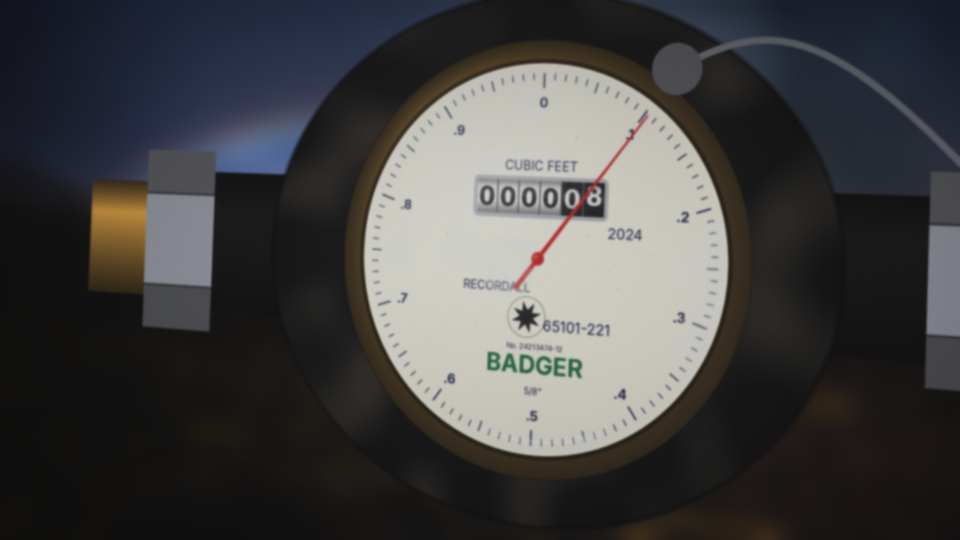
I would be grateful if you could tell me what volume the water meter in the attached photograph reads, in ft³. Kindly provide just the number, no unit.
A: 8.10
